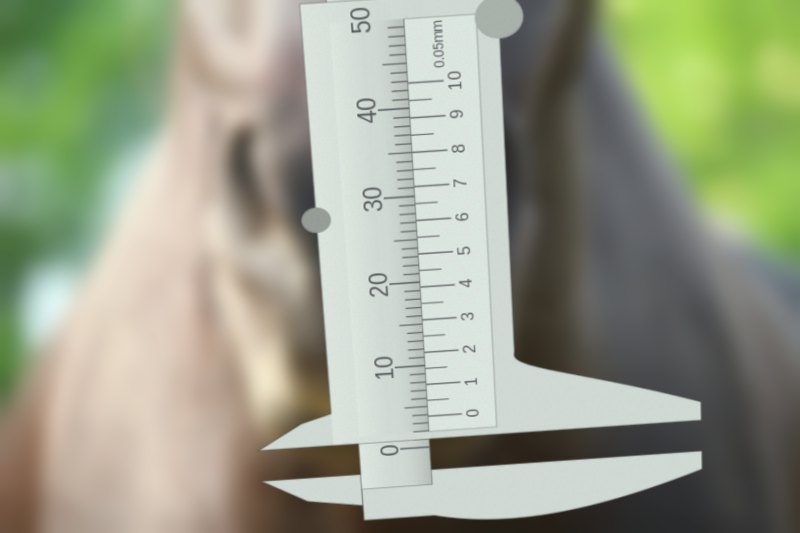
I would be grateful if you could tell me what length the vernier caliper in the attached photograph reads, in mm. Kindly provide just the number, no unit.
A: 3.8
